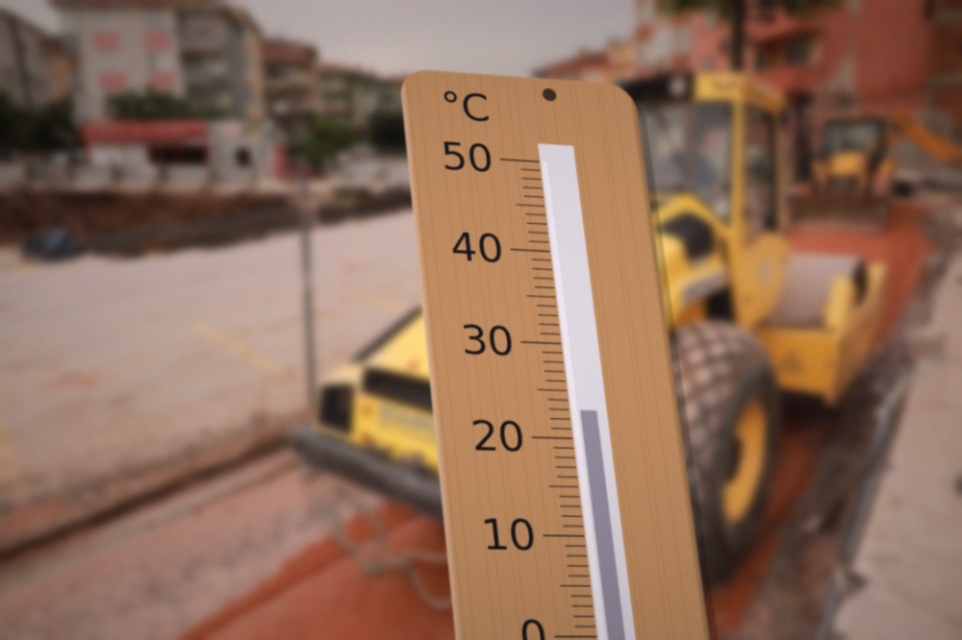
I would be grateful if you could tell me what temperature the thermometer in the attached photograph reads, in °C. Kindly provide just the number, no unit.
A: 23
